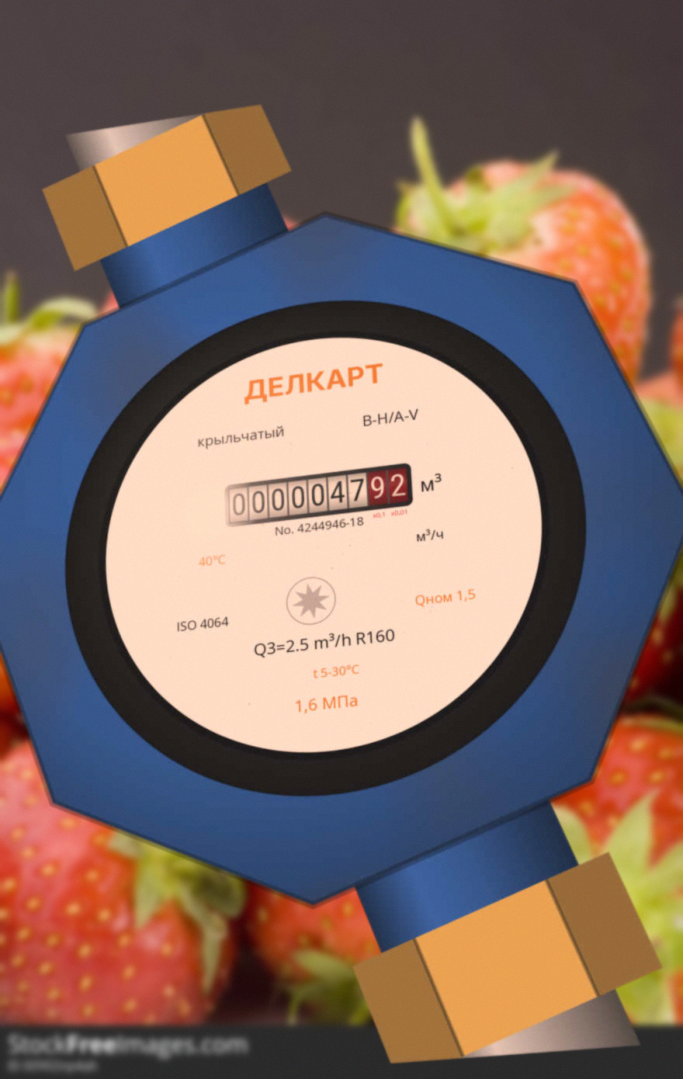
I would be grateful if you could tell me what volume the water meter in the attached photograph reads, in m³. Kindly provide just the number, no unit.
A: 47.92
